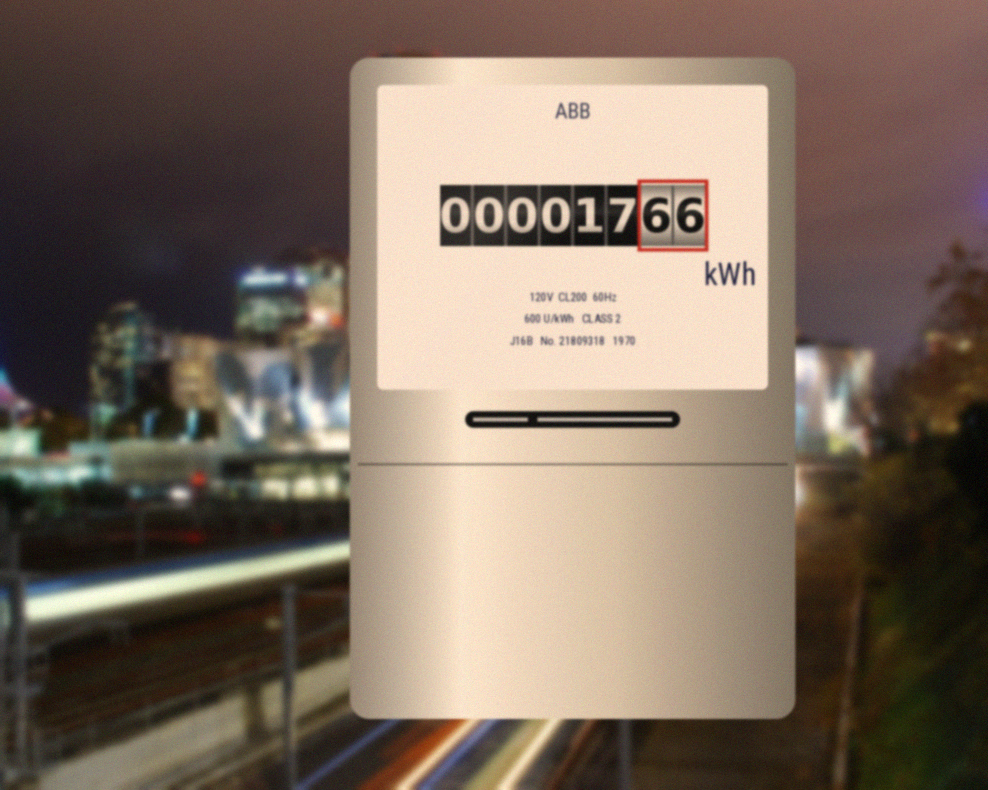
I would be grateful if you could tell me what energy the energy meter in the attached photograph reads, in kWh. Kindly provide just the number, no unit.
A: 17.66
